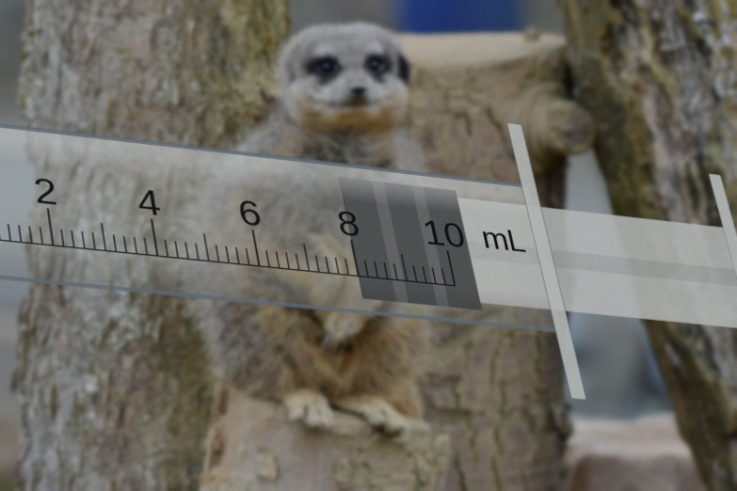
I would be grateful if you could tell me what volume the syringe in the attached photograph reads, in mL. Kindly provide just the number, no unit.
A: 8
